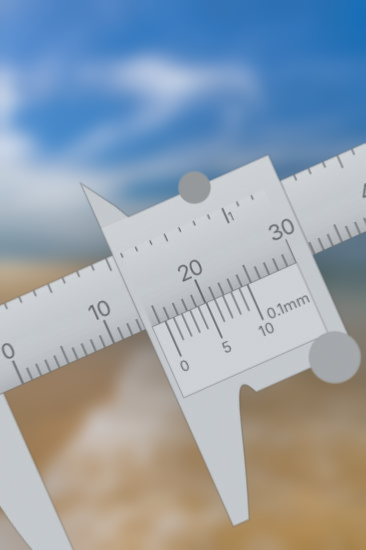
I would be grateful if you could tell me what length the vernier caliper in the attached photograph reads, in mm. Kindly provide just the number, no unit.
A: 15.6
